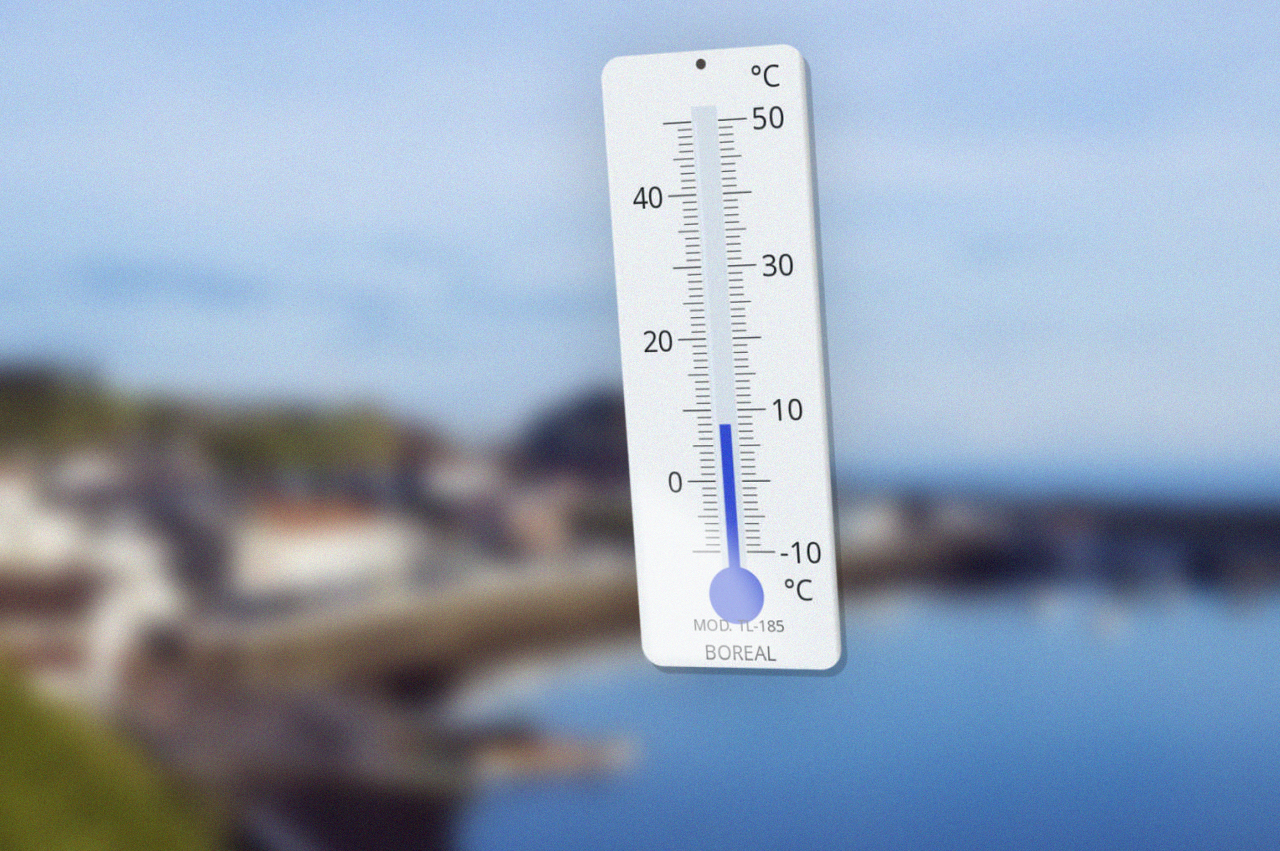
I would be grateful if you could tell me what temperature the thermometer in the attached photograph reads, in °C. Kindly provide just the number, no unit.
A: 8
